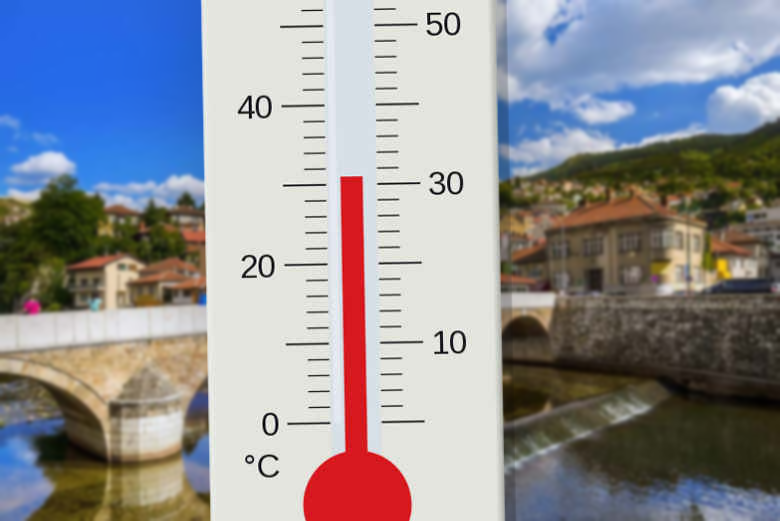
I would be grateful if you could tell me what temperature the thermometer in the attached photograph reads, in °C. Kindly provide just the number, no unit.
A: 31
